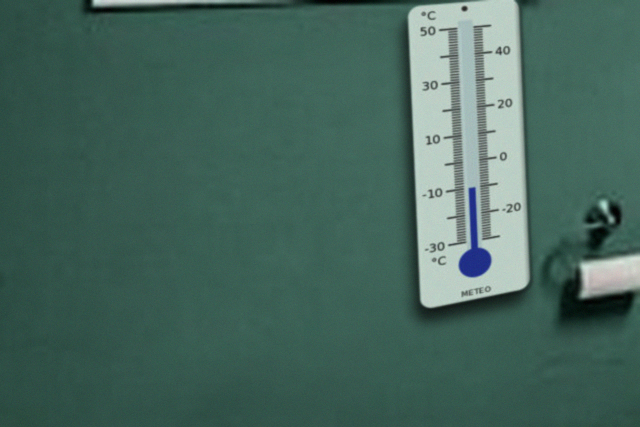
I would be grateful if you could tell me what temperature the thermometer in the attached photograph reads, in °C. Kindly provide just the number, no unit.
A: -10
